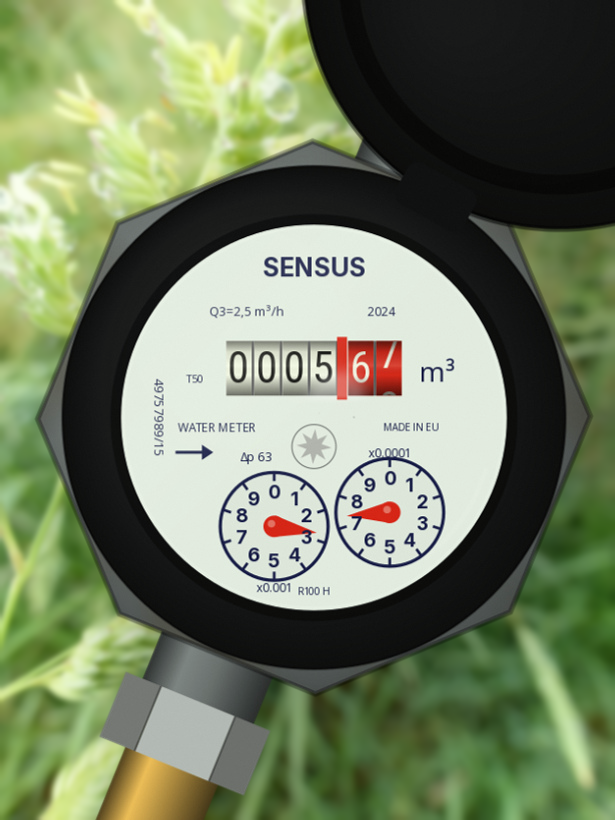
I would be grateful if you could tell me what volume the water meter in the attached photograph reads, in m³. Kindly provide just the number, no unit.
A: 5.6727
